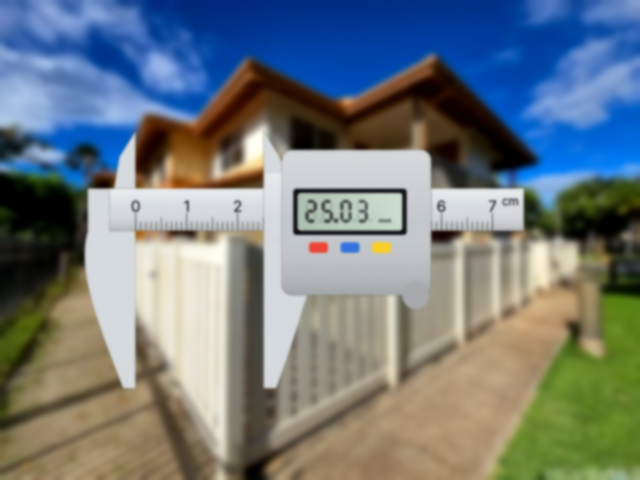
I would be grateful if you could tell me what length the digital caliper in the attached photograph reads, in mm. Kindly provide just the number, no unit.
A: 25.03
